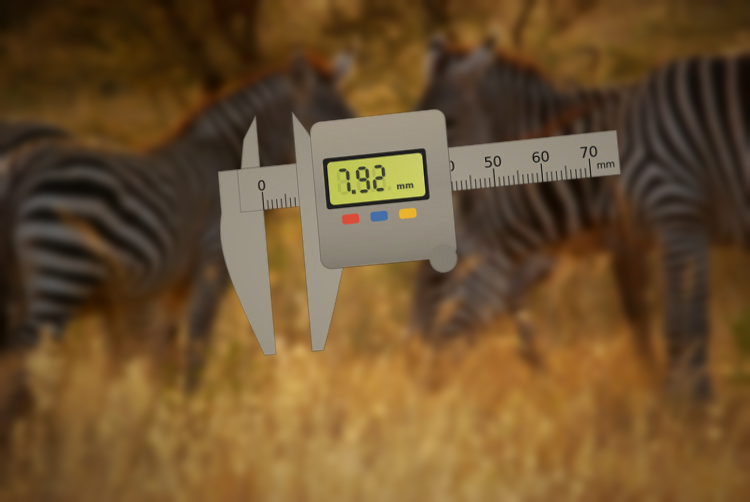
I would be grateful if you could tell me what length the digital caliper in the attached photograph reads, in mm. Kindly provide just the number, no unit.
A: 7.92
